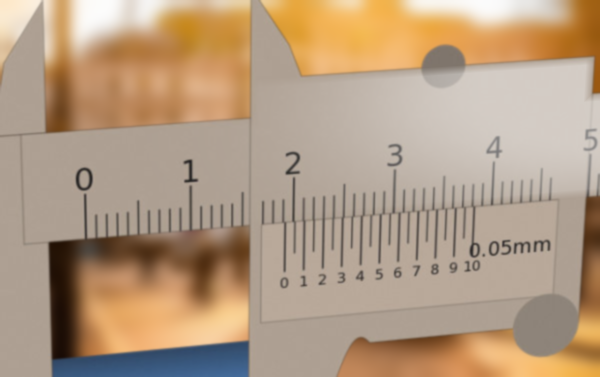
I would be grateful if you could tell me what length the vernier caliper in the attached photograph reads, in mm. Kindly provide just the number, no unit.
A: 19.2
